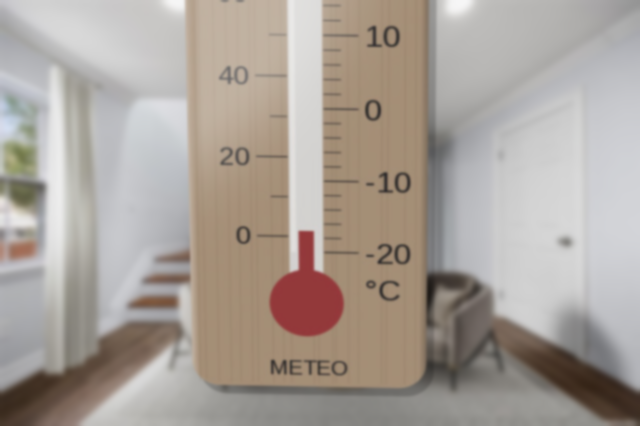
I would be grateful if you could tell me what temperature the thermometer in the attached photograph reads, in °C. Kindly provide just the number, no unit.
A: -17
